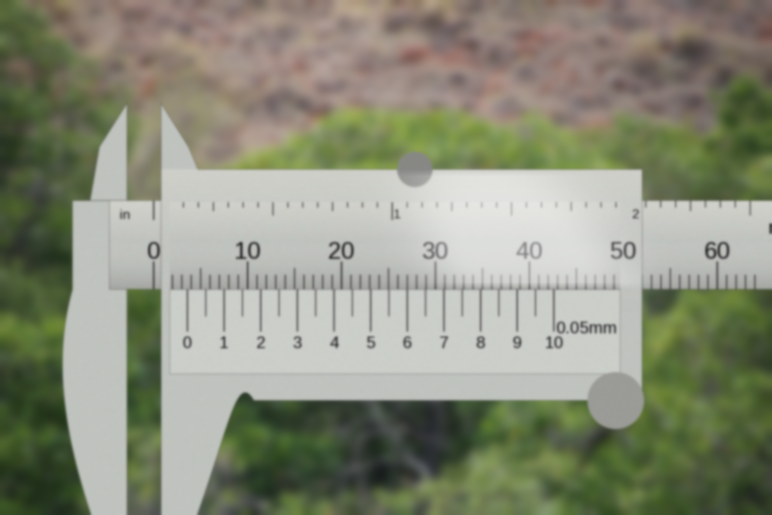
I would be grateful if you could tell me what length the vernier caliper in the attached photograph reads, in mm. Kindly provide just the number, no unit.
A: 3.6
